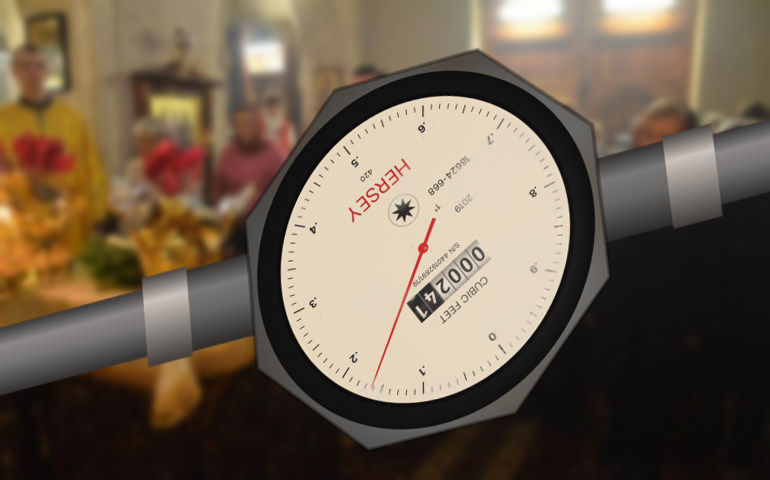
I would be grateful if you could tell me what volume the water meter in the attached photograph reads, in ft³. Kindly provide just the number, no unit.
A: 241.16
